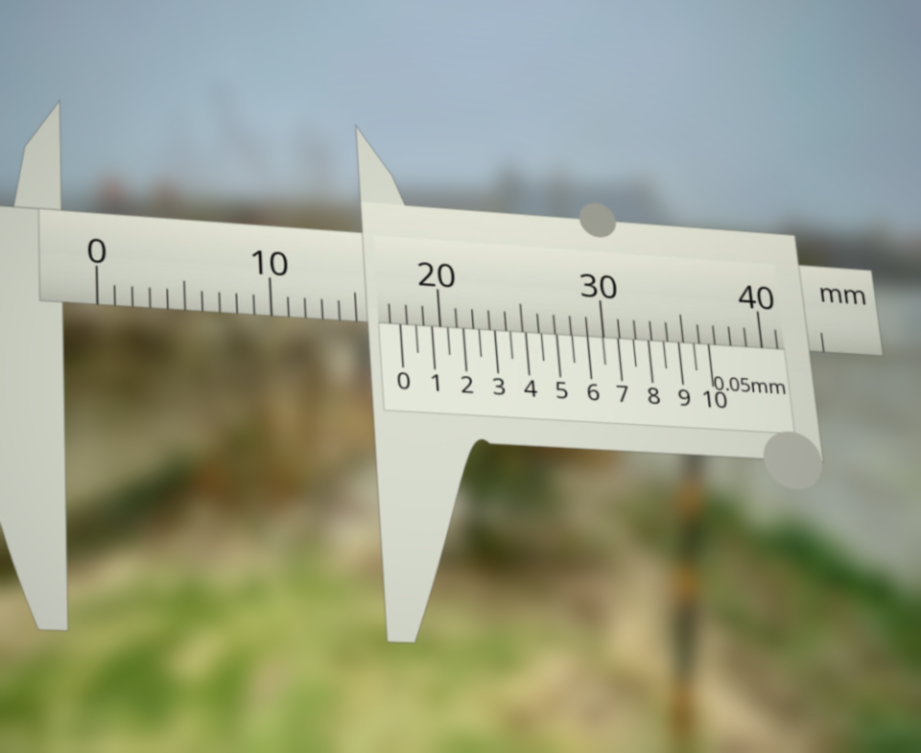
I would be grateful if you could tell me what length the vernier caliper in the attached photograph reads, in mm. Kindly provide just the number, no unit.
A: 17.6
